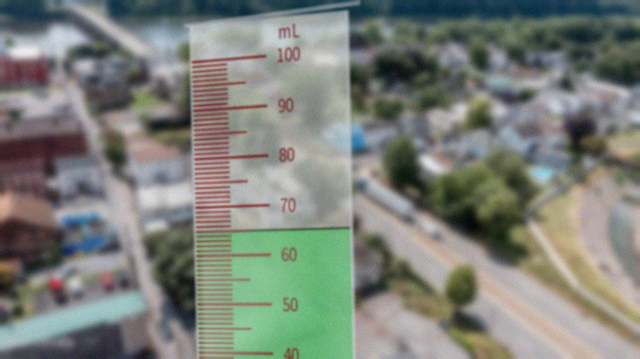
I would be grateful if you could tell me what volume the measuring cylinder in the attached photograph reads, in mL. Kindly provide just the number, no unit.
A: 65
